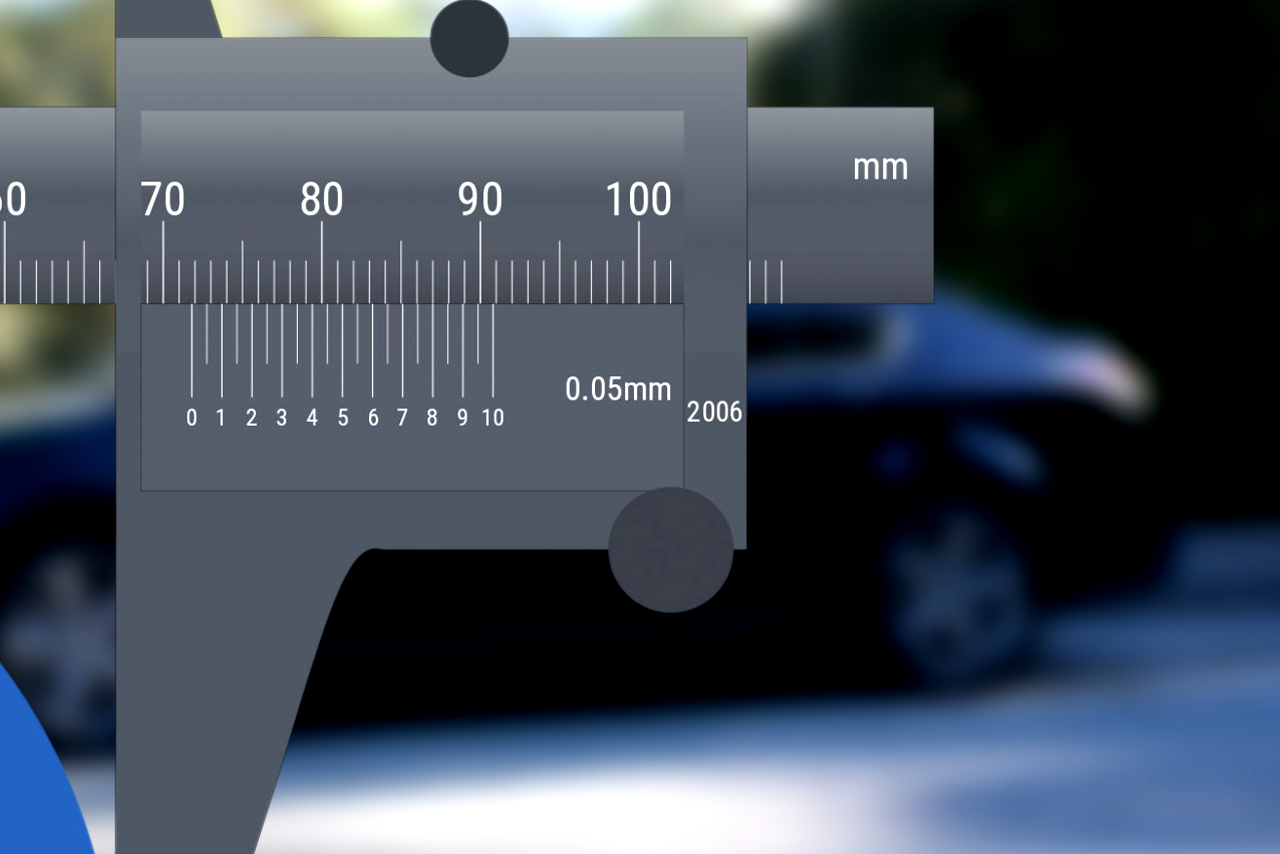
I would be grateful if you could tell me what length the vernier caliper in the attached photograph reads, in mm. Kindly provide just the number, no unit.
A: 71.8
